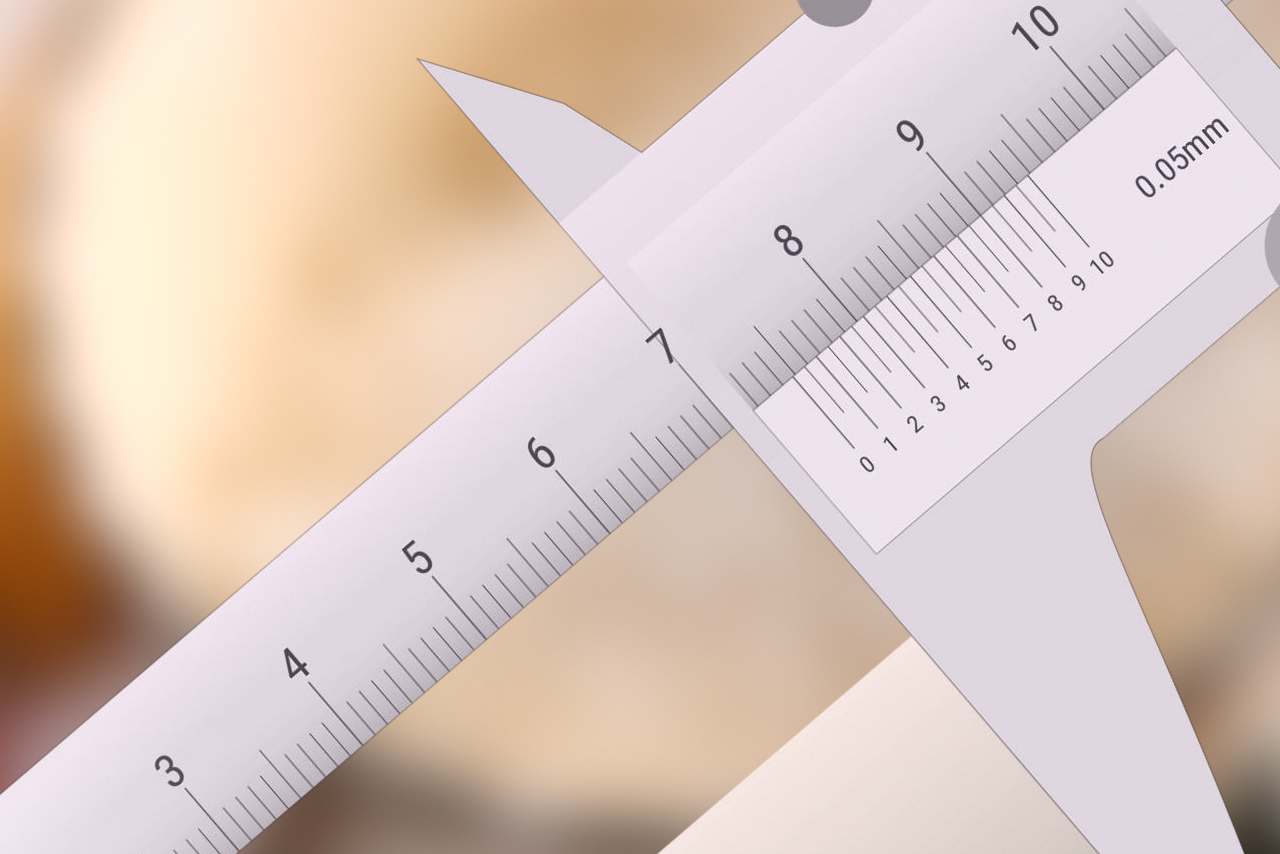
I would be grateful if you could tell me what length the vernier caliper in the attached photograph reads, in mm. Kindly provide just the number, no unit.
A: 74.8
